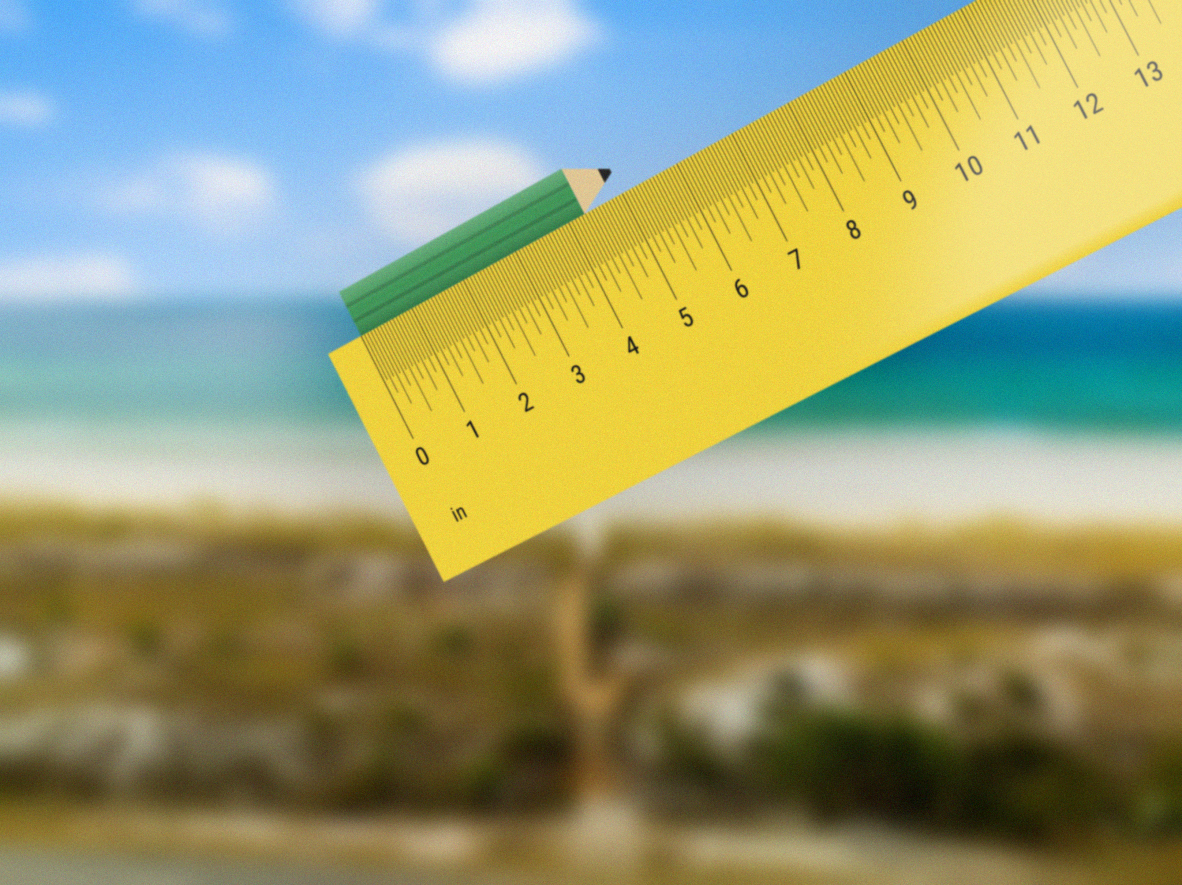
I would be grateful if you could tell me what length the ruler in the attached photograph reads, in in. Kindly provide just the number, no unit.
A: 5
